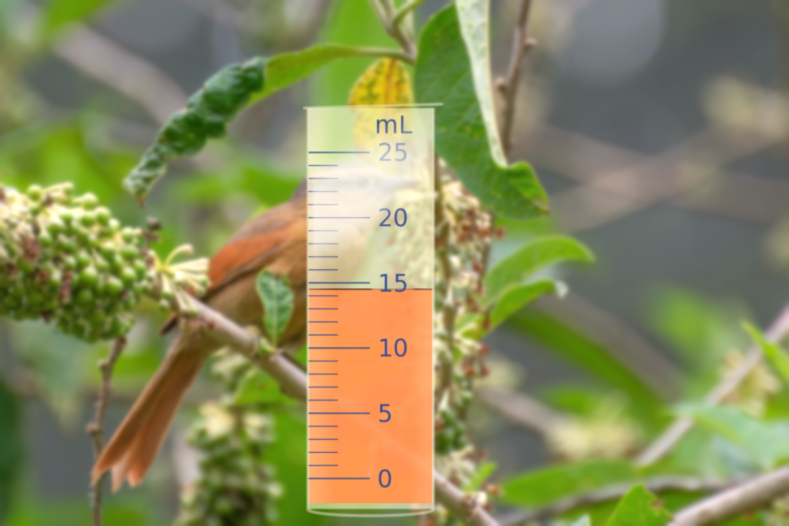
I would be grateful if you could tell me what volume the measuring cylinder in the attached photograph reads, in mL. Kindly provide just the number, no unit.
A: 14.5
